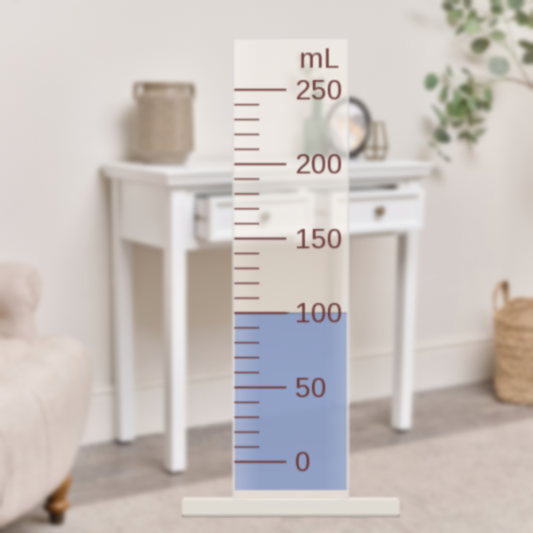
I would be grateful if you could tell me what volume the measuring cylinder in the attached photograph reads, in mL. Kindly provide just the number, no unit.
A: 100
